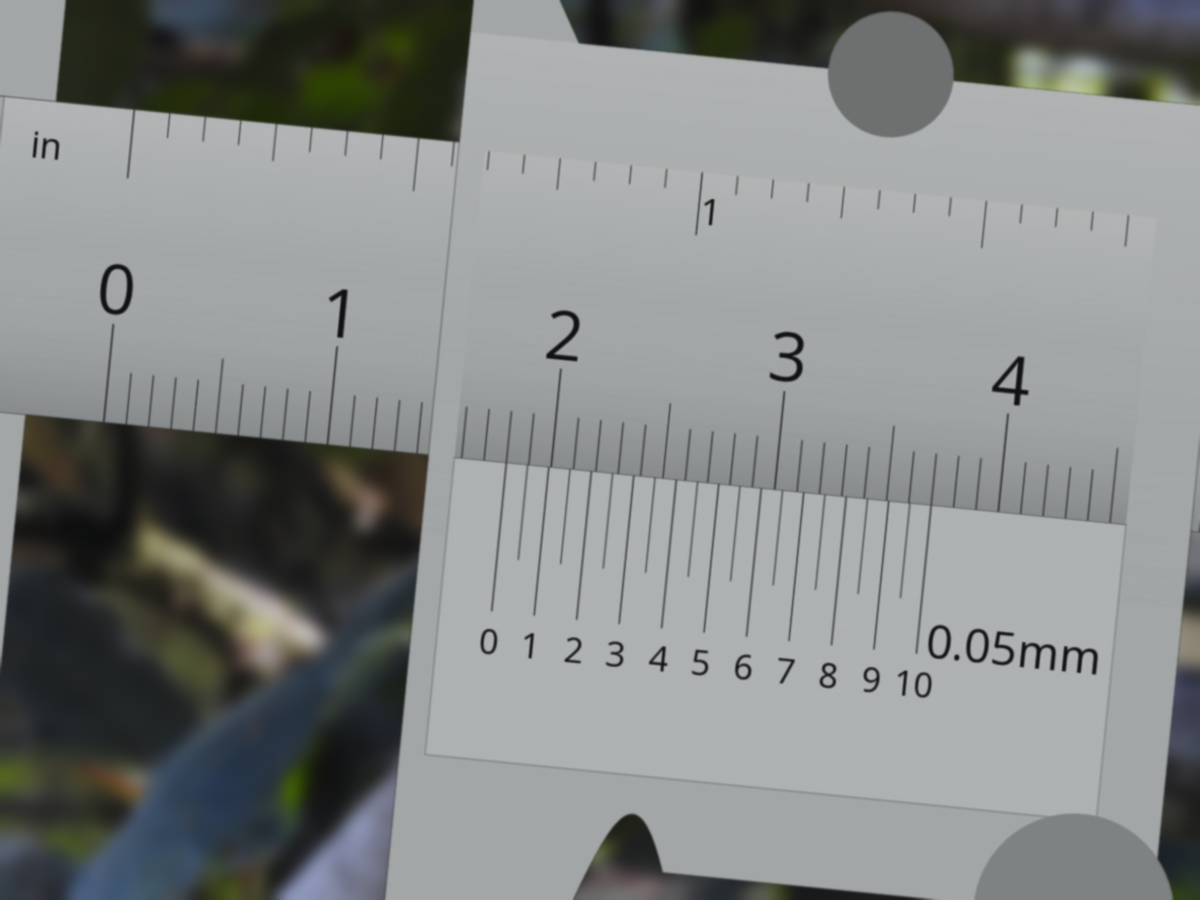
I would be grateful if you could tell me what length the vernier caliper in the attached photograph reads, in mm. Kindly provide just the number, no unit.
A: 18.0
